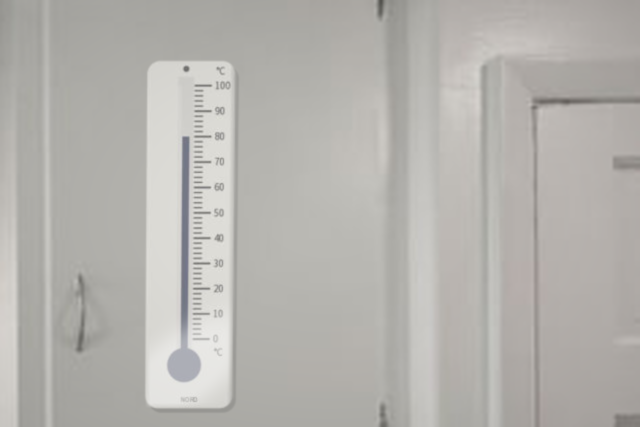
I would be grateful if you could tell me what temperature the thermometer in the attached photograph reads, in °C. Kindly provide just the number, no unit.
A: 80
